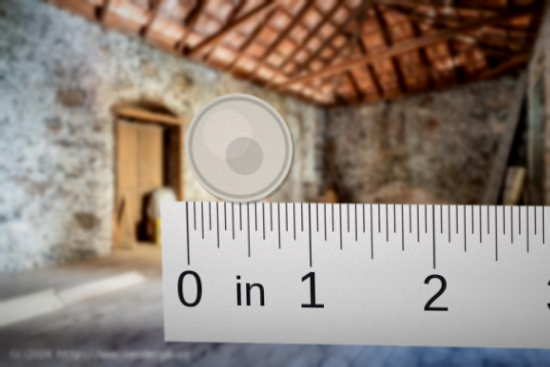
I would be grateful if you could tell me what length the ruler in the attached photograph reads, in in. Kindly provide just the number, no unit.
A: 0.875
